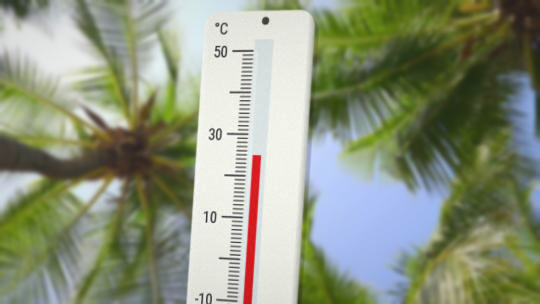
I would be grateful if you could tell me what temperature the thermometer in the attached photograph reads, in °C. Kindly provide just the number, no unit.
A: 25
